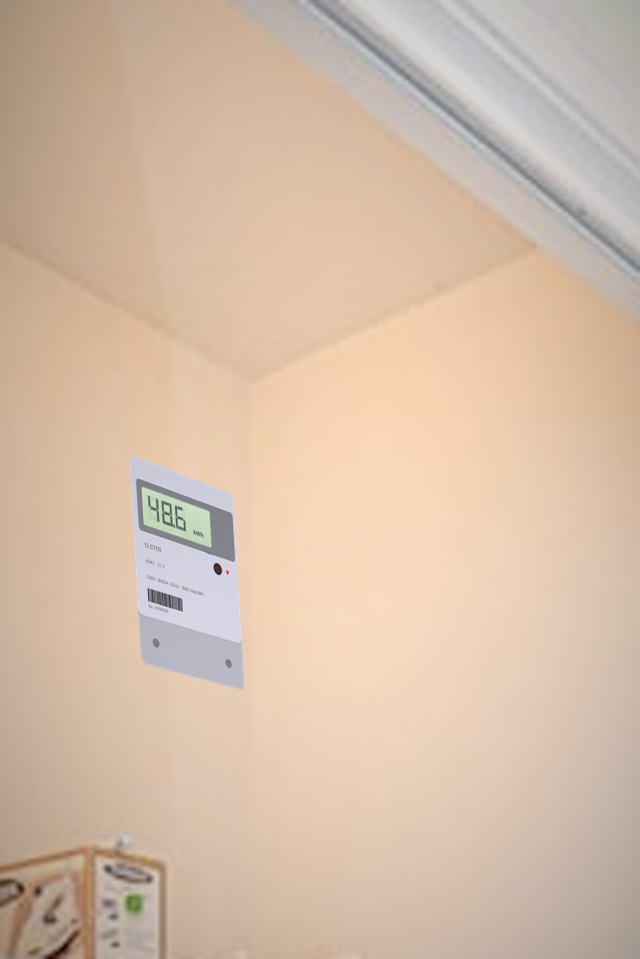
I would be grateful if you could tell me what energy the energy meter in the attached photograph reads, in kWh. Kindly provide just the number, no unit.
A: 48.6
